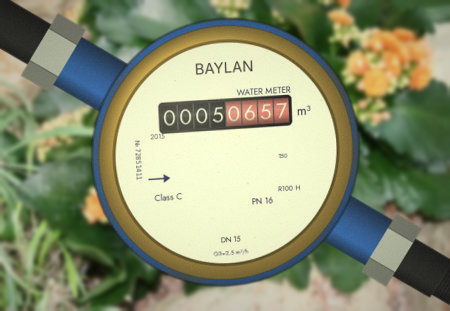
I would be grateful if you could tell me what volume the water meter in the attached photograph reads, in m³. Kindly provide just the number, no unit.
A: 5.0657
